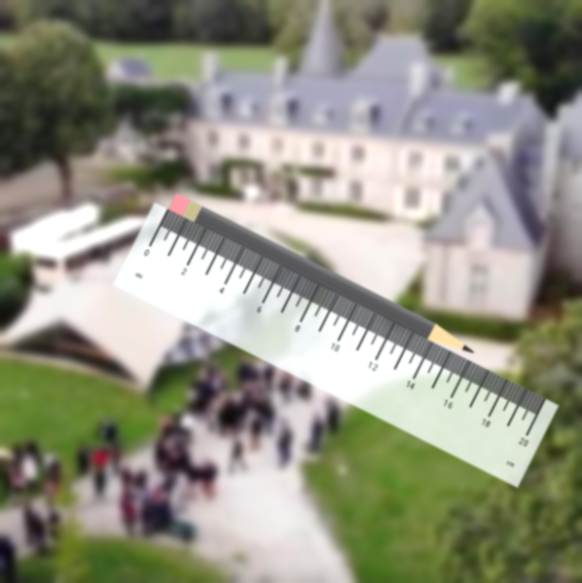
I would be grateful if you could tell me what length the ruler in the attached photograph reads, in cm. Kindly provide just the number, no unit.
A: 16
